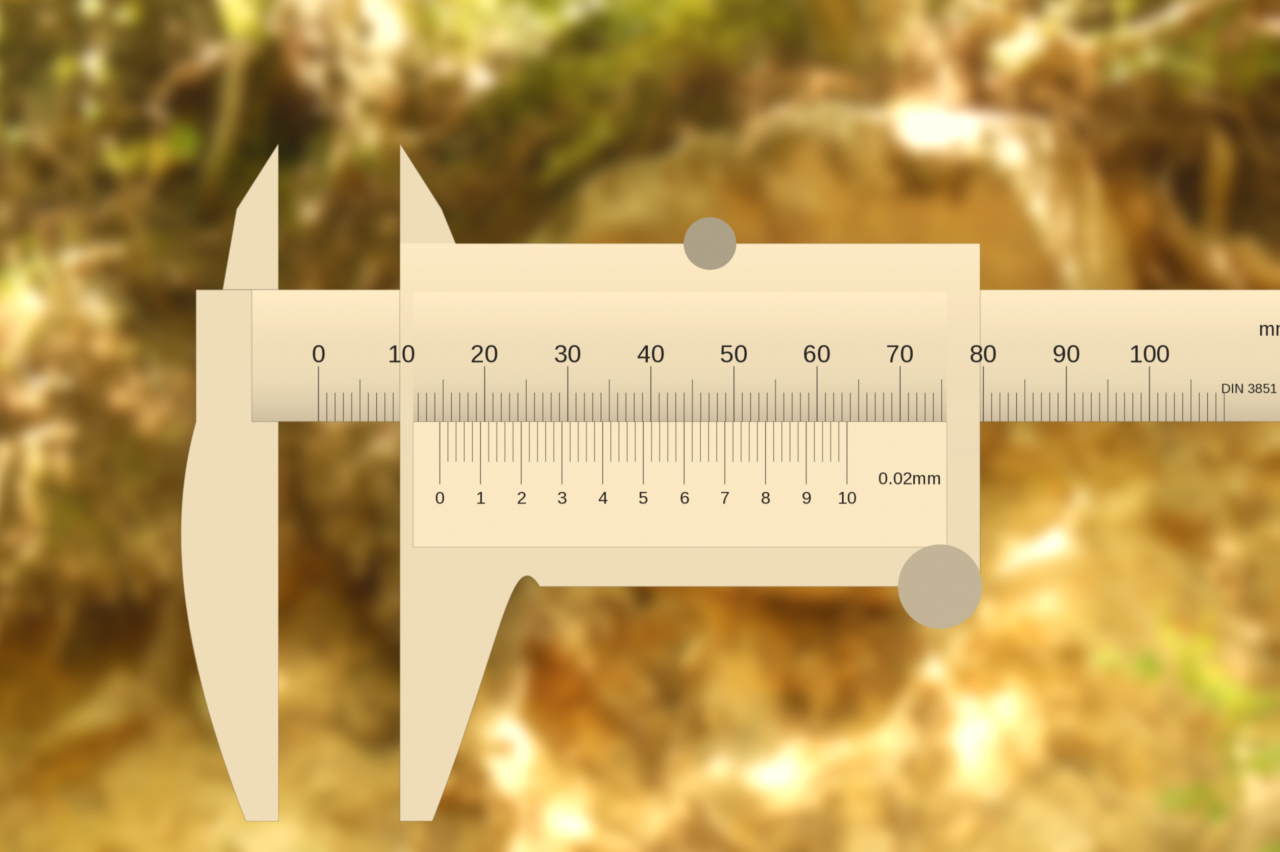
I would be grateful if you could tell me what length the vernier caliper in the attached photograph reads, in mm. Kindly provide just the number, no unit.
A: 14.6
